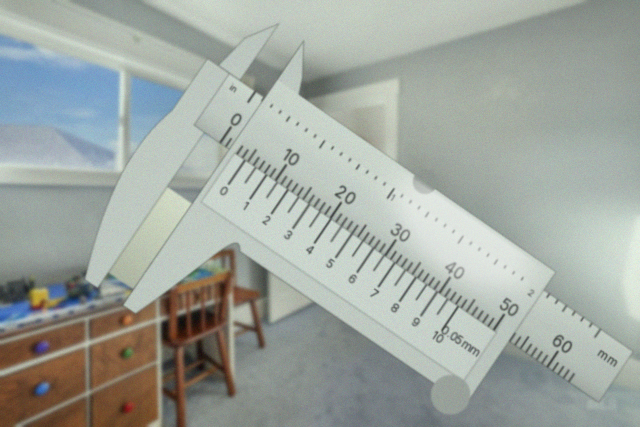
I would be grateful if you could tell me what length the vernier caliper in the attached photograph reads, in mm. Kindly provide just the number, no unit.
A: 4.5
